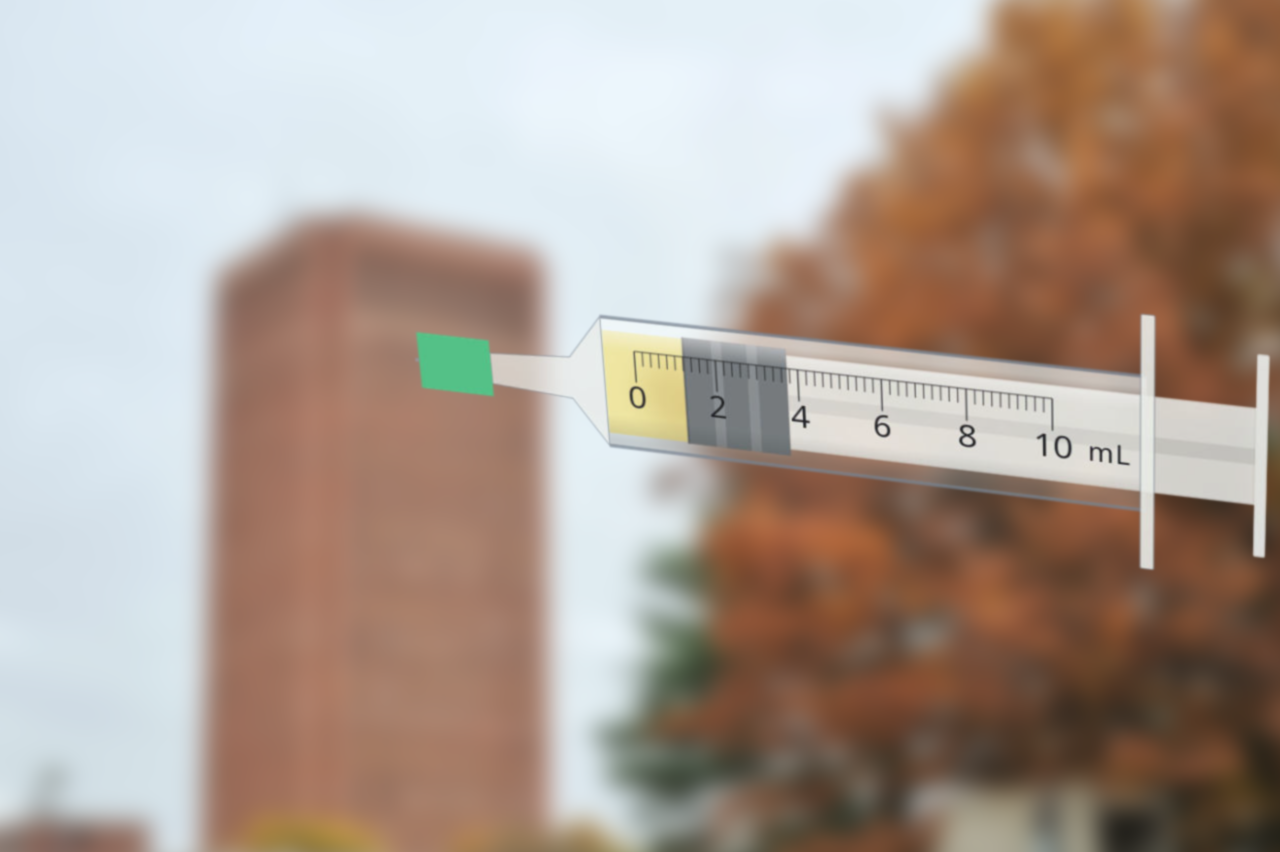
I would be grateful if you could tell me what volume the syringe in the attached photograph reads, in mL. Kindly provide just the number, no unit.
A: 1.2
